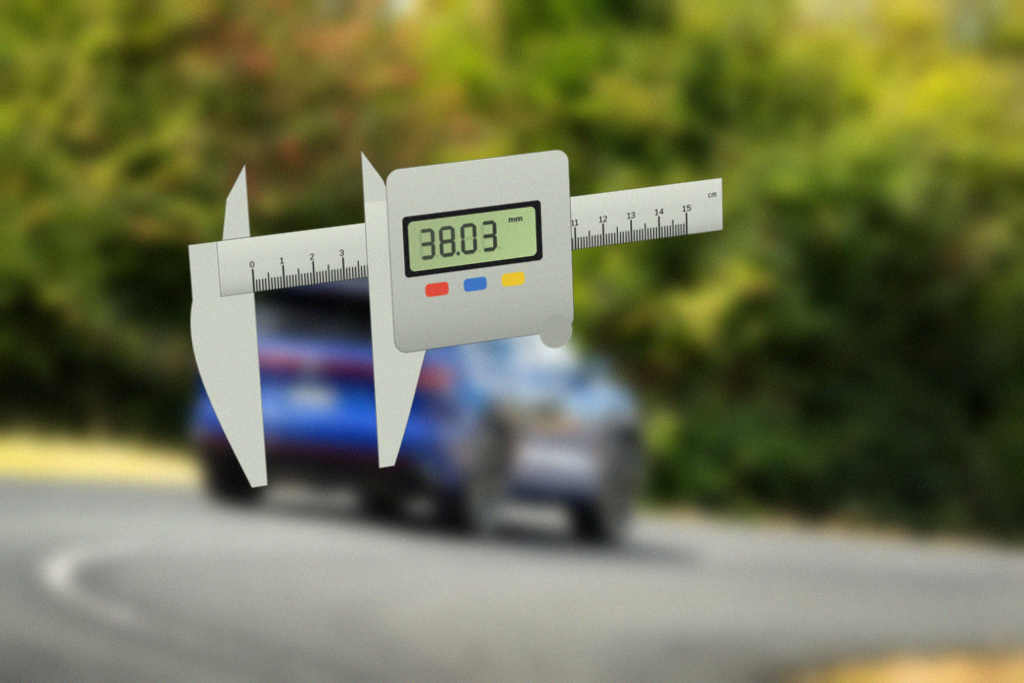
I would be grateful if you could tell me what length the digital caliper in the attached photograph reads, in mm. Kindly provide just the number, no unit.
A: 38.03
